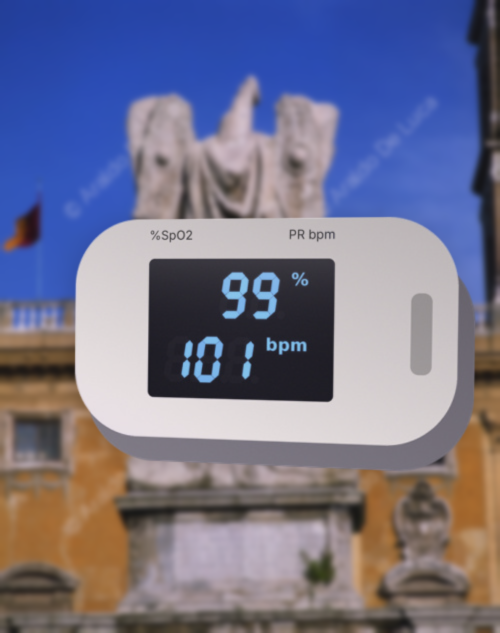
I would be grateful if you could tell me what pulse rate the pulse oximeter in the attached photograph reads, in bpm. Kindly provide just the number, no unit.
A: 101
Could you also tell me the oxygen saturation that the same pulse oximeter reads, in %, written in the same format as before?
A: 99
